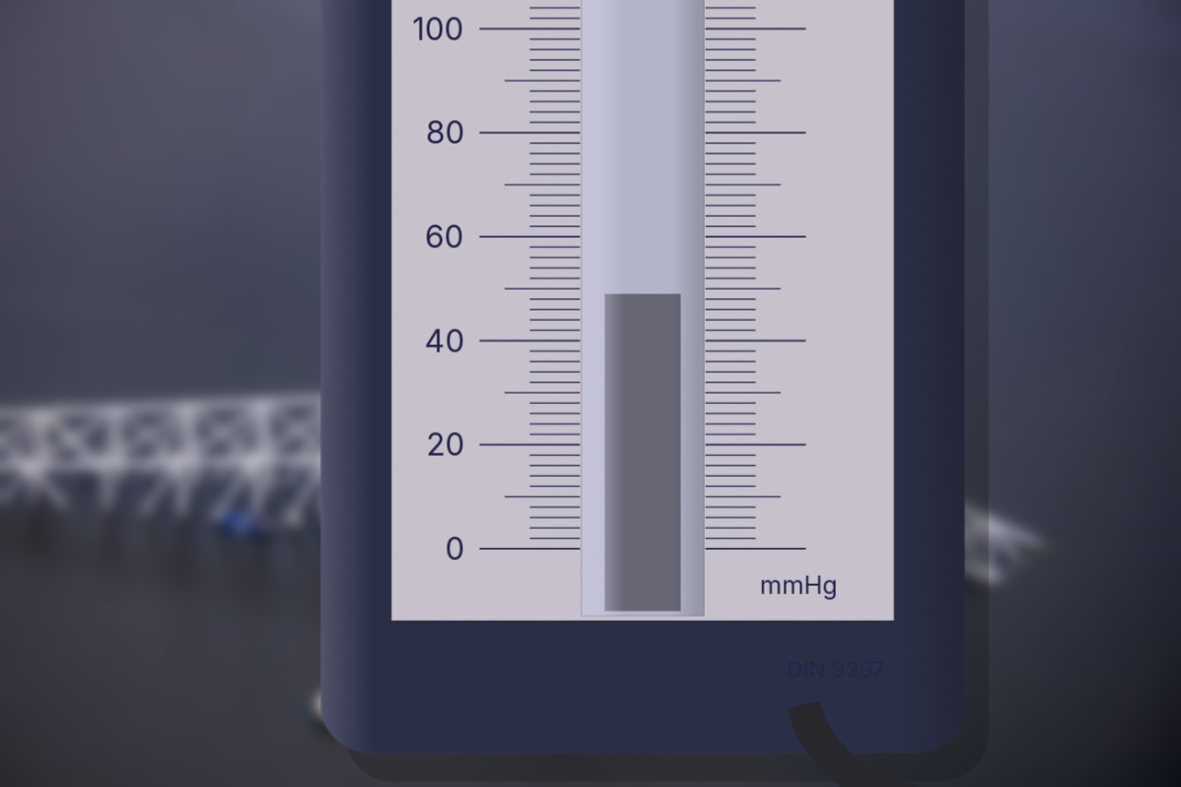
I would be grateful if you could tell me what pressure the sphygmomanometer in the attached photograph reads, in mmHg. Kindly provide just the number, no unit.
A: 49
